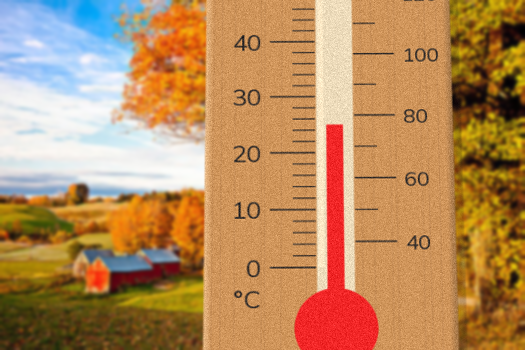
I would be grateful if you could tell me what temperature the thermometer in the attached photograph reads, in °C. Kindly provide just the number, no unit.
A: 25
